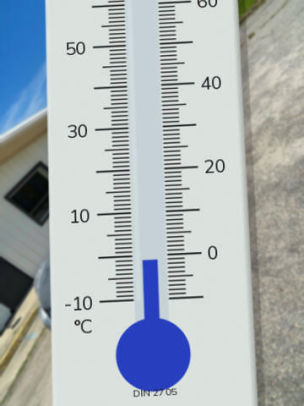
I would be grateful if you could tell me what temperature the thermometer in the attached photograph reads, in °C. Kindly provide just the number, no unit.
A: -1
